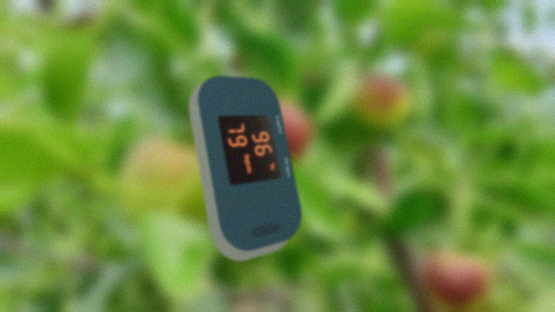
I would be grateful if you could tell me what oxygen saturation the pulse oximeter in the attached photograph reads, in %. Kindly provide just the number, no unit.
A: 96
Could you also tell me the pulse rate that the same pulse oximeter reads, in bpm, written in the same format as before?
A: 79
